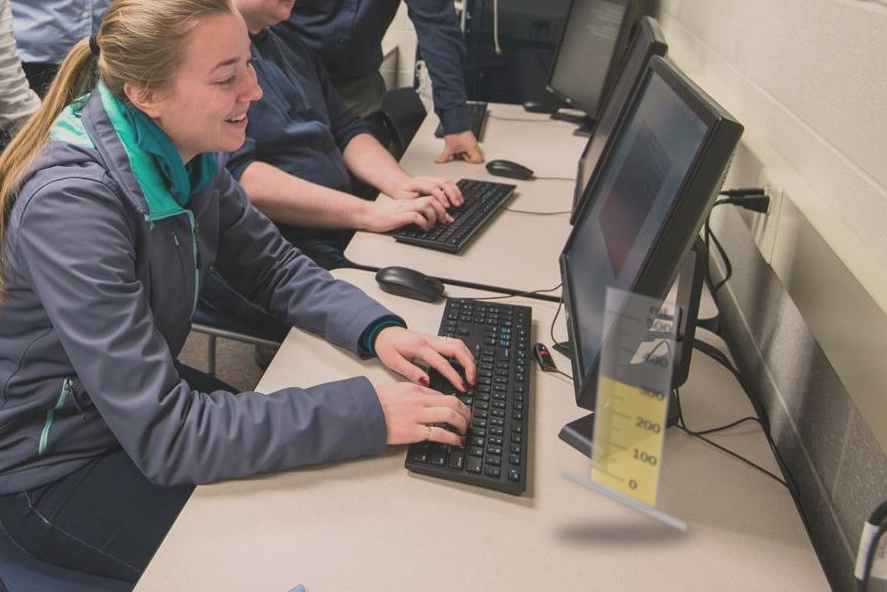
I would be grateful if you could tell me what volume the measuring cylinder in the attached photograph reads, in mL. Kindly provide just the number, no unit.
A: 300
